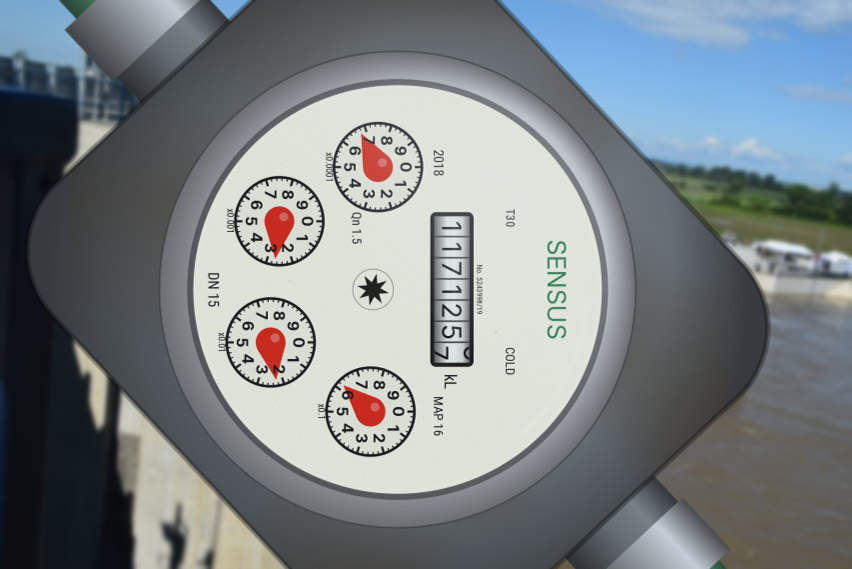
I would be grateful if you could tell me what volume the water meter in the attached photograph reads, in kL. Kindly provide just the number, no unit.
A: 1171256.6226
